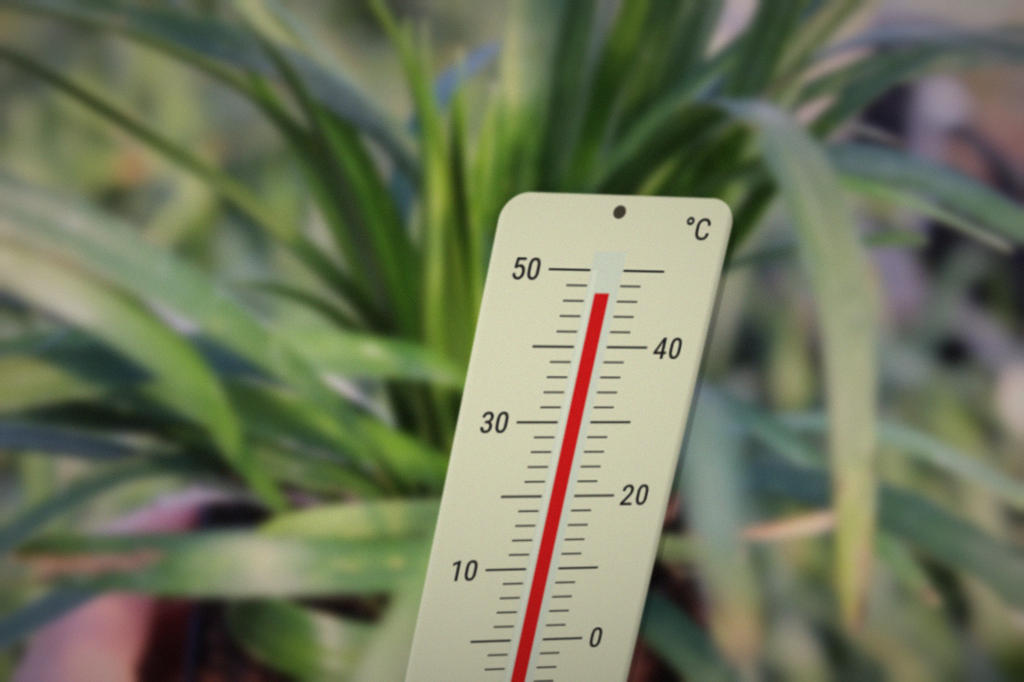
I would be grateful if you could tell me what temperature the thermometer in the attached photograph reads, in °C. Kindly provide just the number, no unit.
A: 47
